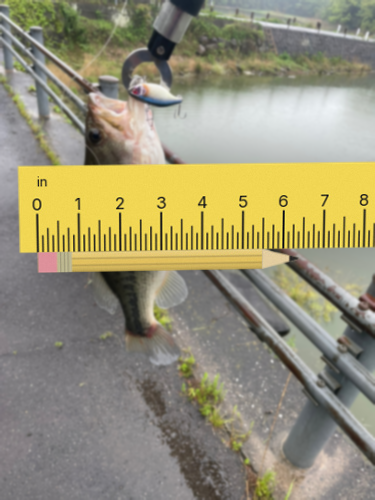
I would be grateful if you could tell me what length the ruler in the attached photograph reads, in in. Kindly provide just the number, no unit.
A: 6.375
